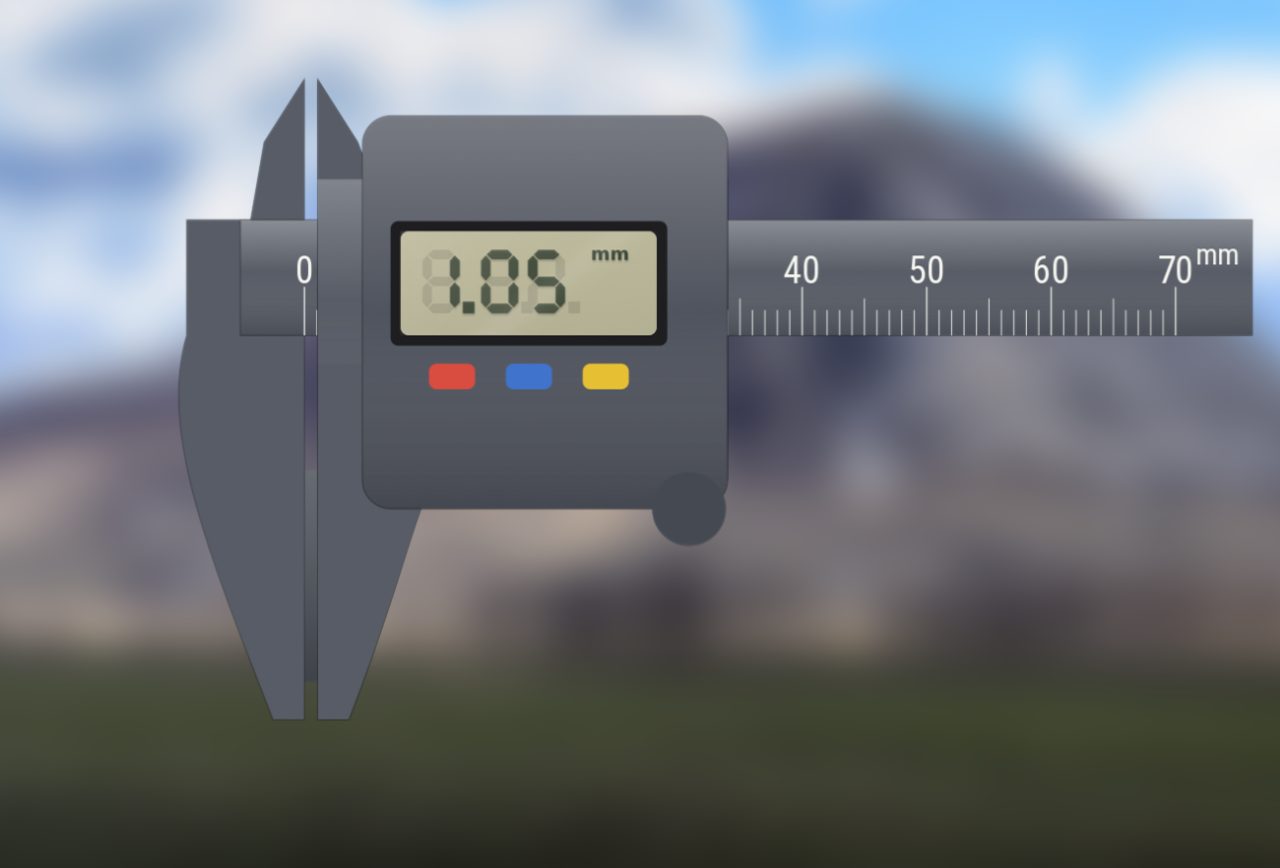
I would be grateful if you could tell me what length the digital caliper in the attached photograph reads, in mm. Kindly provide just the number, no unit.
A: 1.05
